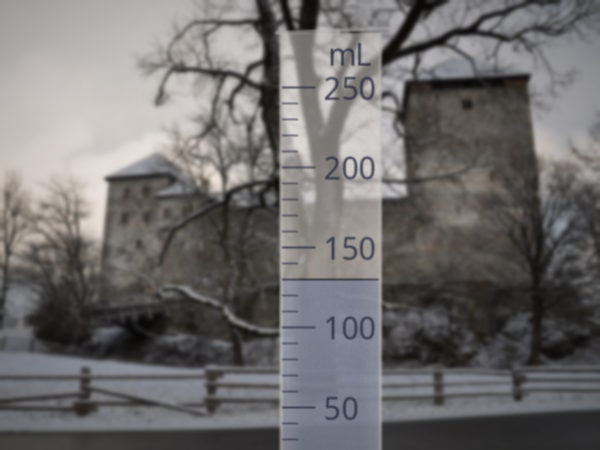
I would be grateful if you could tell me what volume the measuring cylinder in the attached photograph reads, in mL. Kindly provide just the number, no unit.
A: 130
